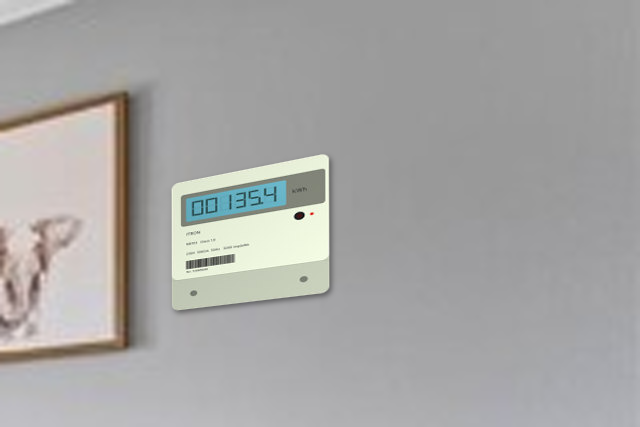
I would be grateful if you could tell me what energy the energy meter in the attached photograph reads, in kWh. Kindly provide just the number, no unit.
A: 135.4
